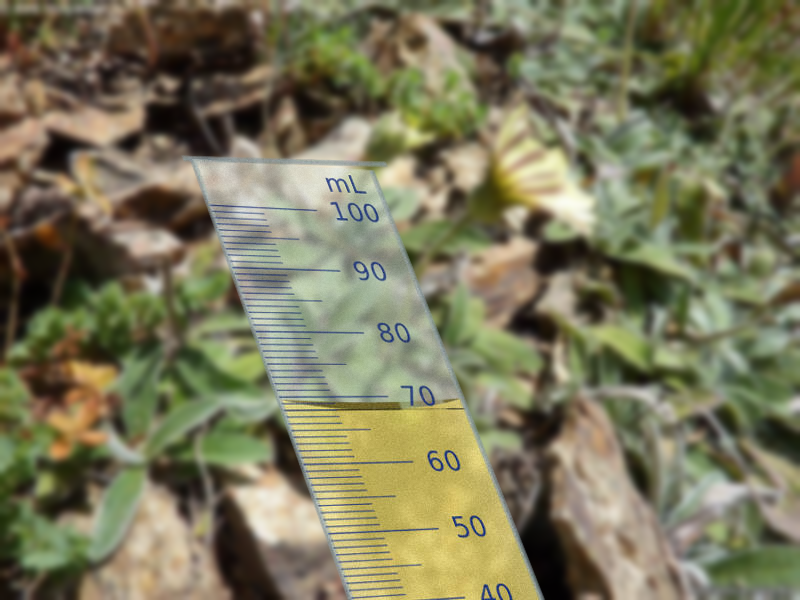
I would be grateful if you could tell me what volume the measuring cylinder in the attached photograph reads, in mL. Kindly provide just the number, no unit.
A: 68
